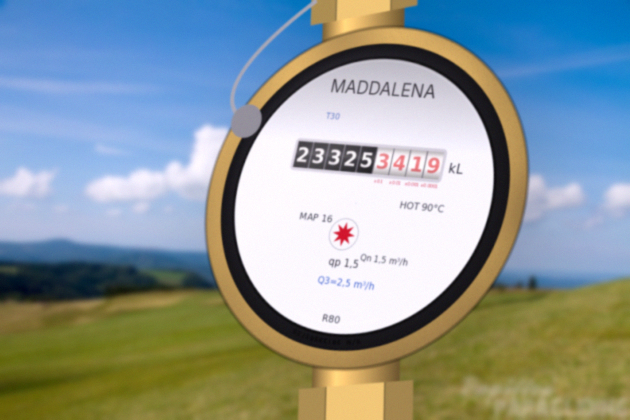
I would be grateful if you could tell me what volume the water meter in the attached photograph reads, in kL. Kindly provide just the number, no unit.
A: 23325.3419
